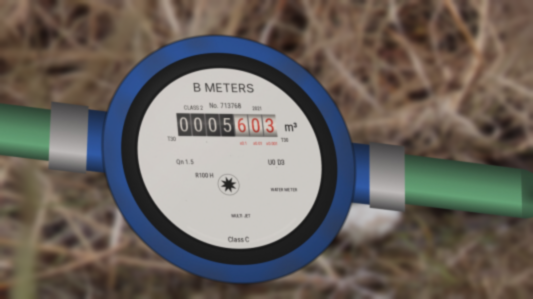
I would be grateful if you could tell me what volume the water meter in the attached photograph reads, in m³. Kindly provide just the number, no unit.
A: 5.603
